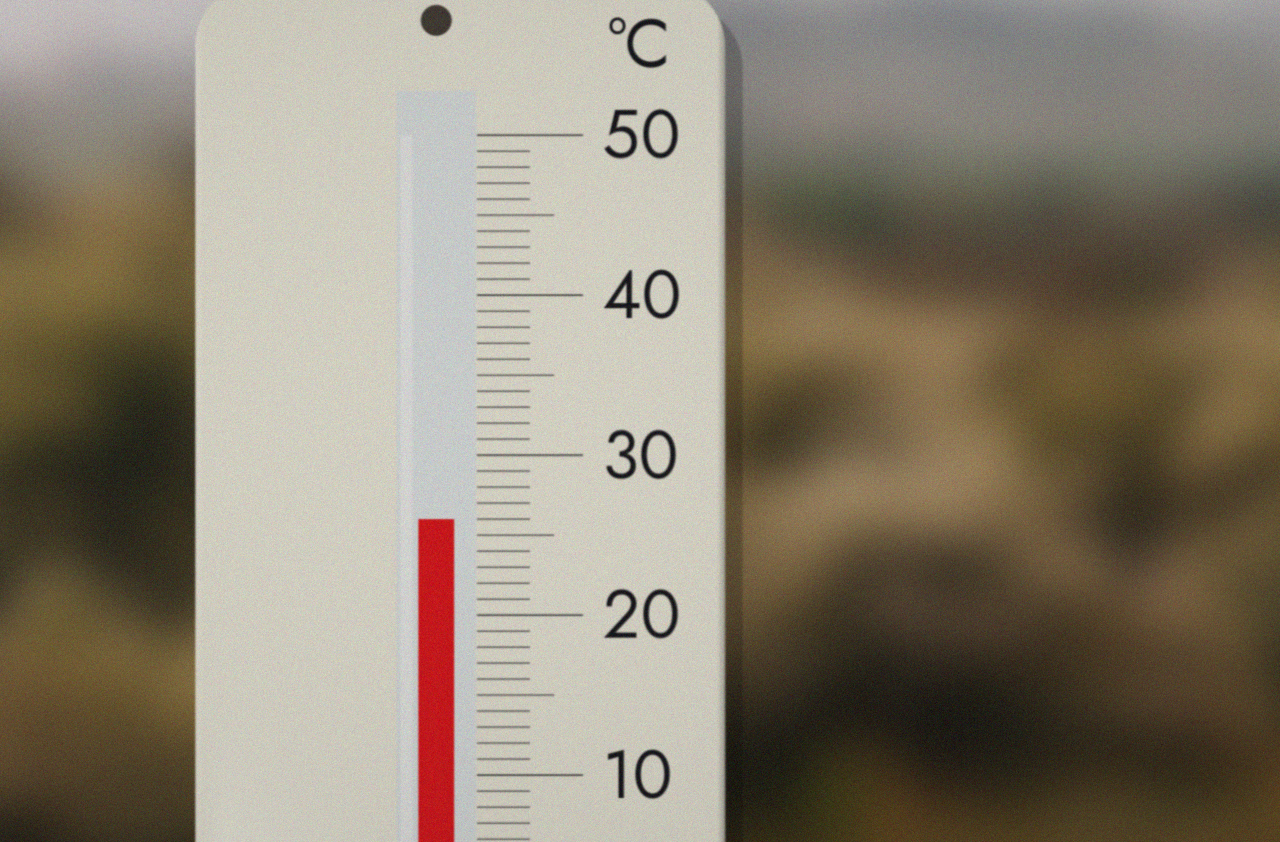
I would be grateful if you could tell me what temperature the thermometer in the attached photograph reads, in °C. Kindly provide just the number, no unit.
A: 26
